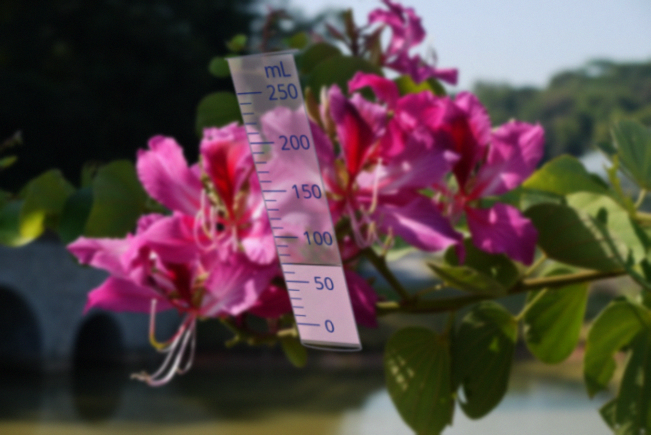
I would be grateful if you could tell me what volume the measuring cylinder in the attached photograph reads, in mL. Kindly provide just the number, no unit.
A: 70
